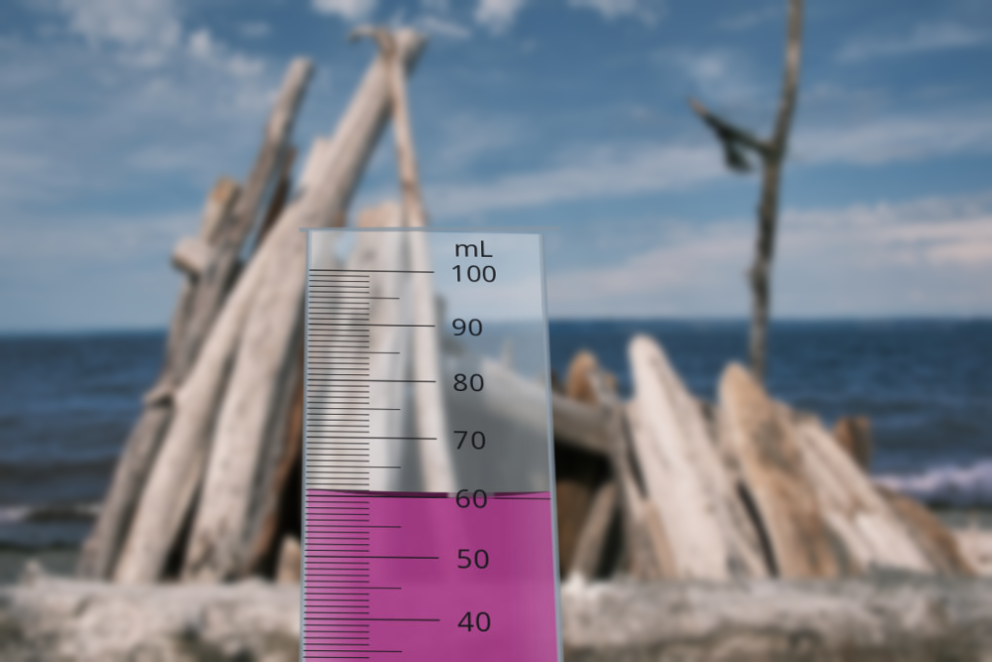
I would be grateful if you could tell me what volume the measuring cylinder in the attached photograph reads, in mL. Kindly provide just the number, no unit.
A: 60
